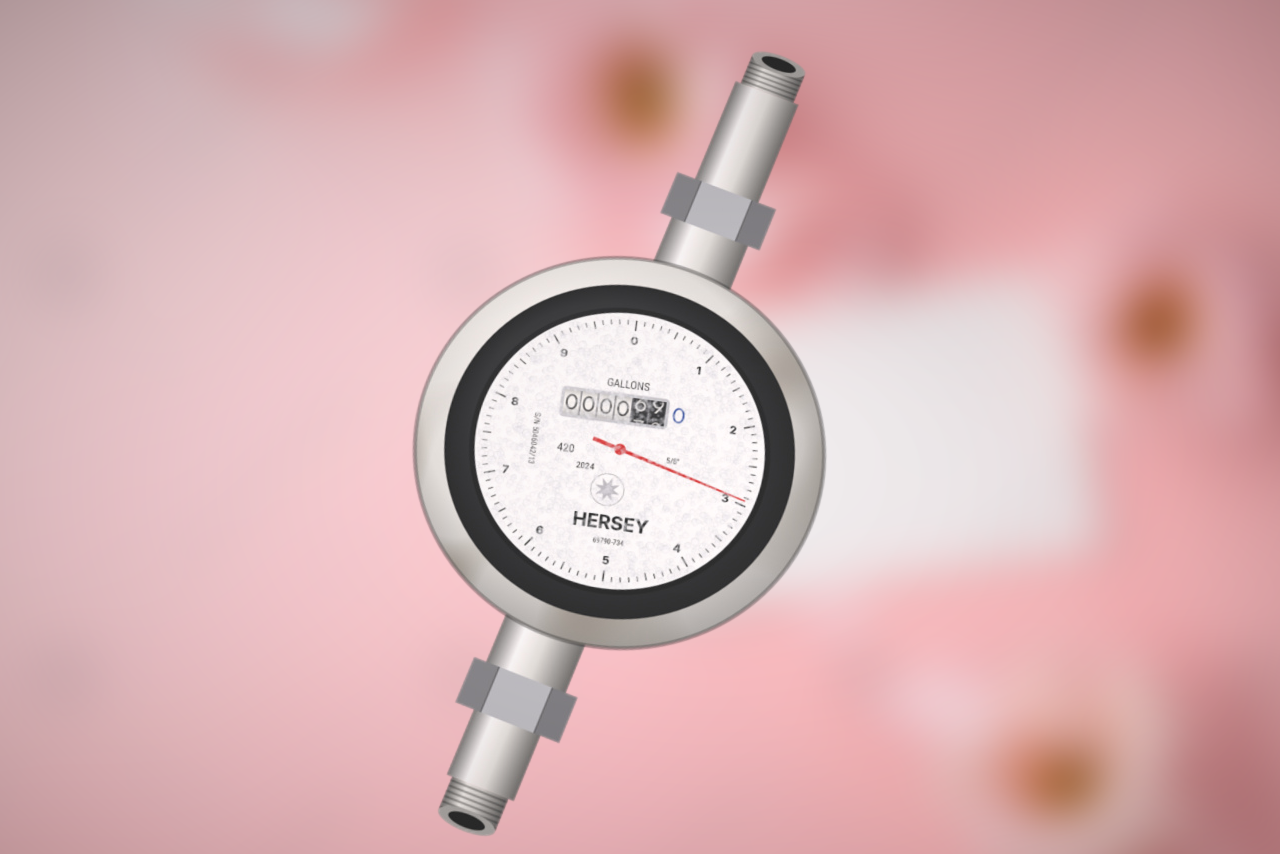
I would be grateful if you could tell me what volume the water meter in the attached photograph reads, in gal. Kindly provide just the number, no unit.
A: 692.9
